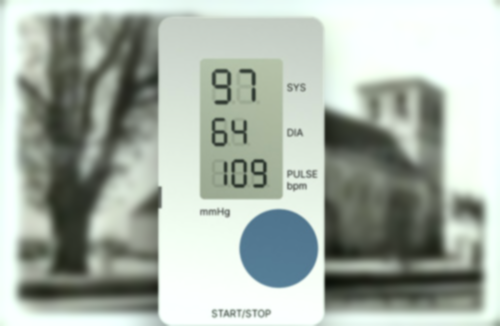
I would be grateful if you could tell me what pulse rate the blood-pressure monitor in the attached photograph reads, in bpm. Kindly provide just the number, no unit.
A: 109
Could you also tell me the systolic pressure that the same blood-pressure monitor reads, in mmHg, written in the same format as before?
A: 97
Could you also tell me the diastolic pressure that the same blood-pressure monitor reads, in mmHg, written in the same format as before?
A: 64
